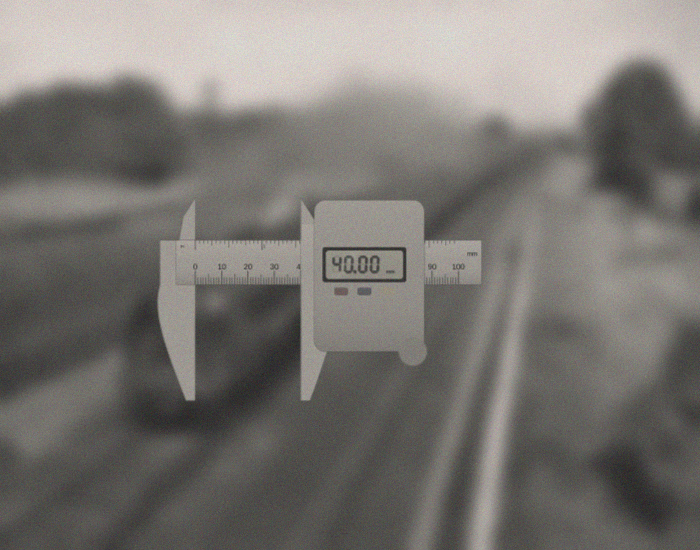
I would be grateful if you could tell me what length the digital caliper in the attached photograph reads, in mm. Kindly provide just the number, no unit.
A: 40.00
